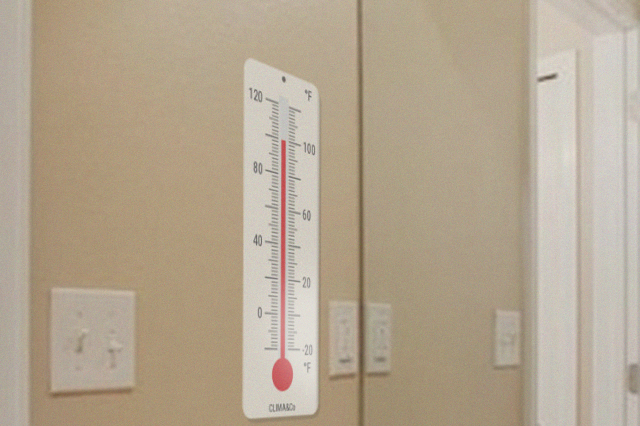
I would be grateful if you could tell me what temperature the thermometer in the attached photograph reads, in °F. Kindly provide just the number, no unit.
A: 100
